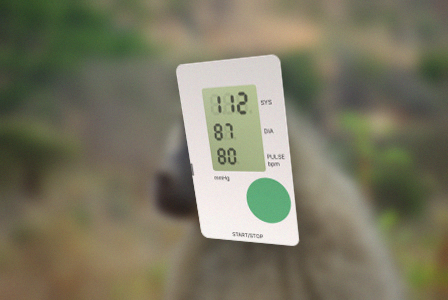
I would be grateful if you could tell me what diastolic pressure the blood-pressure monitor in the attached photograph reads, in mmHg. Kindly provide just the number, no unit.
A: 87
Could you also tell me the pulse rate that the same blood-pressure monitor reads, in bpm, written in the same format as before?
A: 80
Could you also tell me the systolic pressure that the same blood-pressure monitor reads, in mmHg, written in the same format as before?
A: 112
